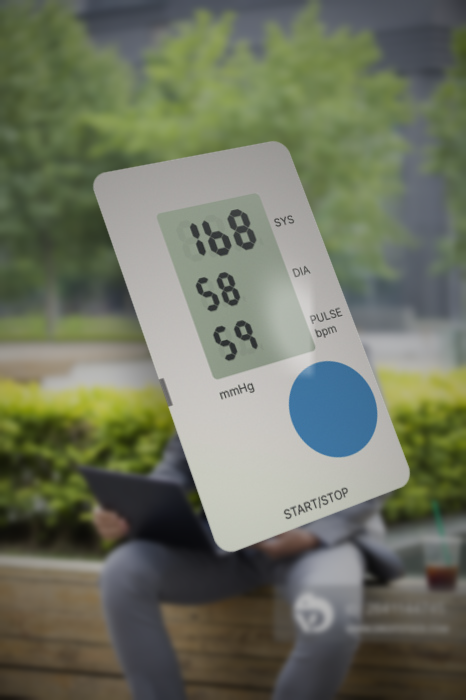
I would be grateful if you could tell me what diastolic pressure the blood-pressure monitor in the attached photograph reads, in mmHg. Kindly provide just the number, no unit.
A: 58
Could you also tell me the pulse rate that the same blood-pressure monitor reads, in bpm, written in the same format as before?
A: 59
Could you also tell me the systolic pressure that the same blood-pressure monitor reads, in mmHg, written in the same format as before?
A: 168
